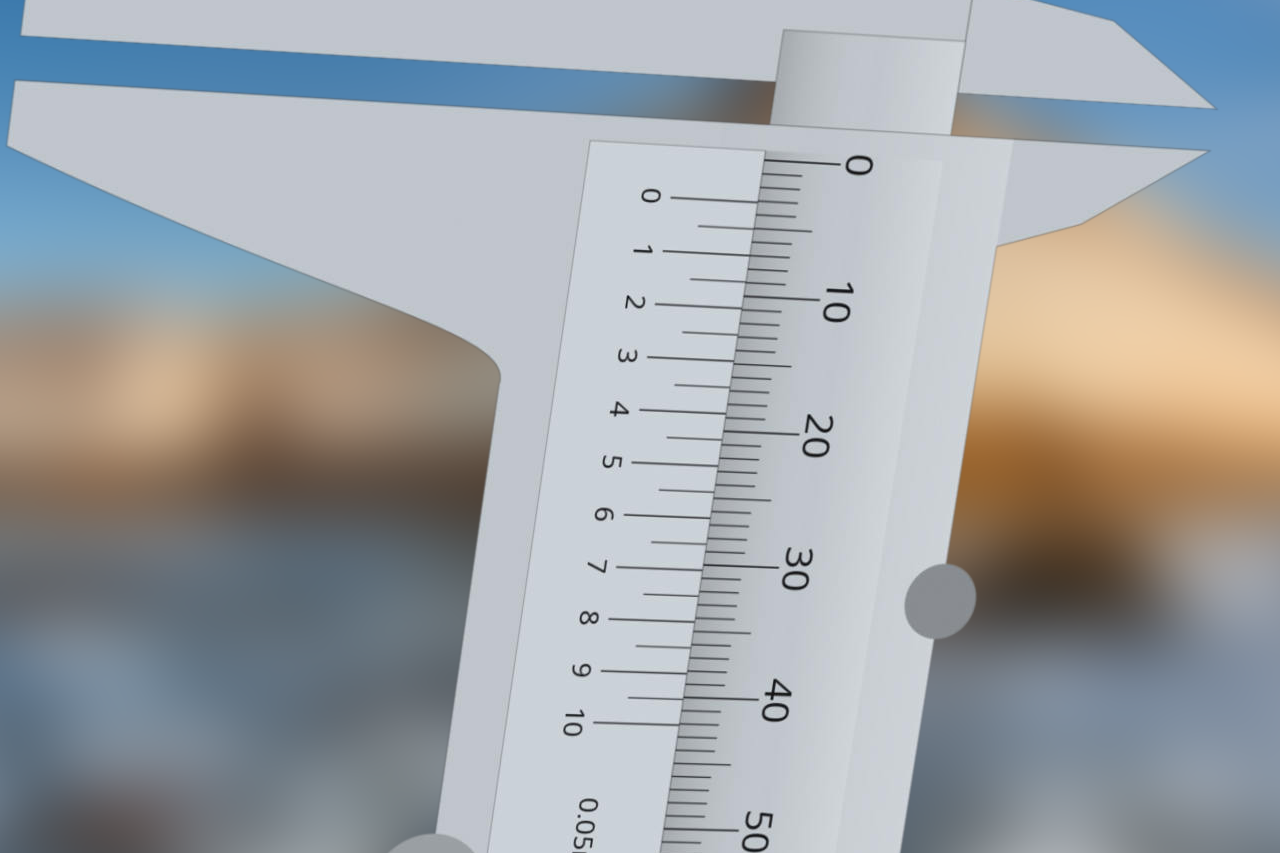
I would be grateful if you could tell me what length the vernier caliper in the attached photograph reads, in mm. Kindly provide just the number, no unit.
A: 3.1
